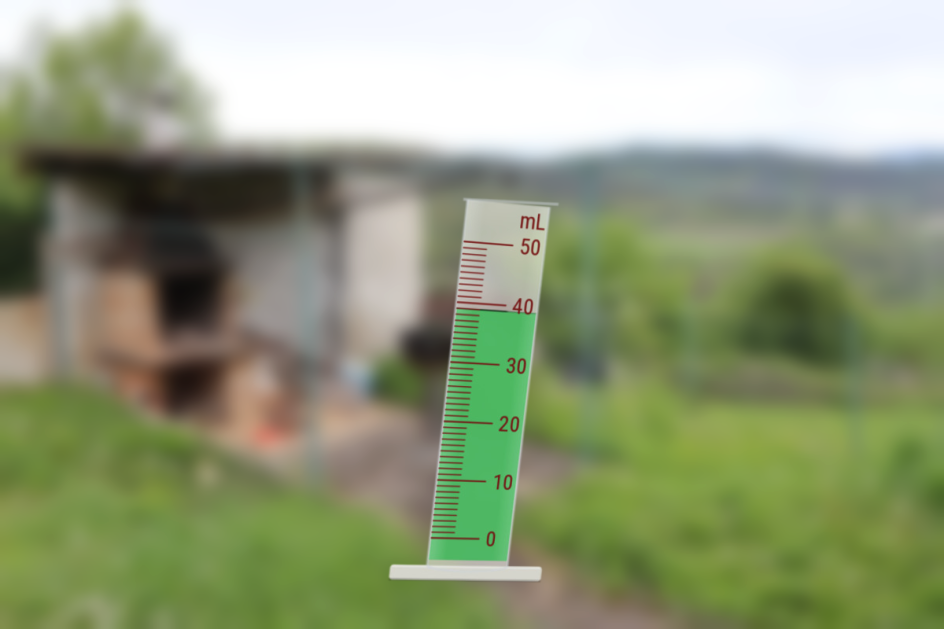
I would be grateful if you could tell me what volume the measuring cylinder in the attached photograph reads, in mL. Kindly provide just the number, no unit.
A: 39
